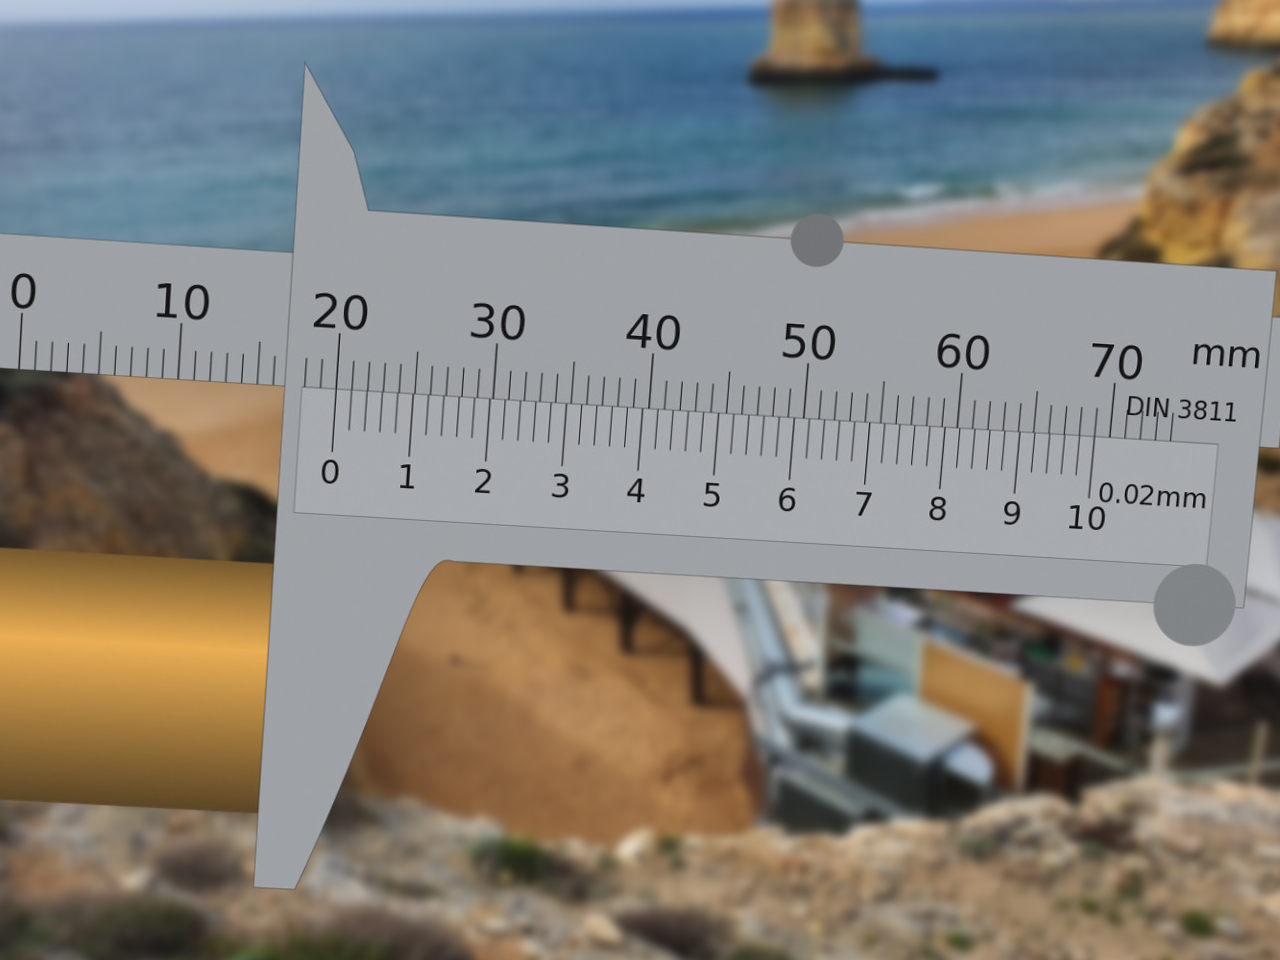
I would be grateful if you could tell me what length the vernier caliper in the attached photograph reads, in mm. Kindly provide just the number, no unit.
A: 20.0
